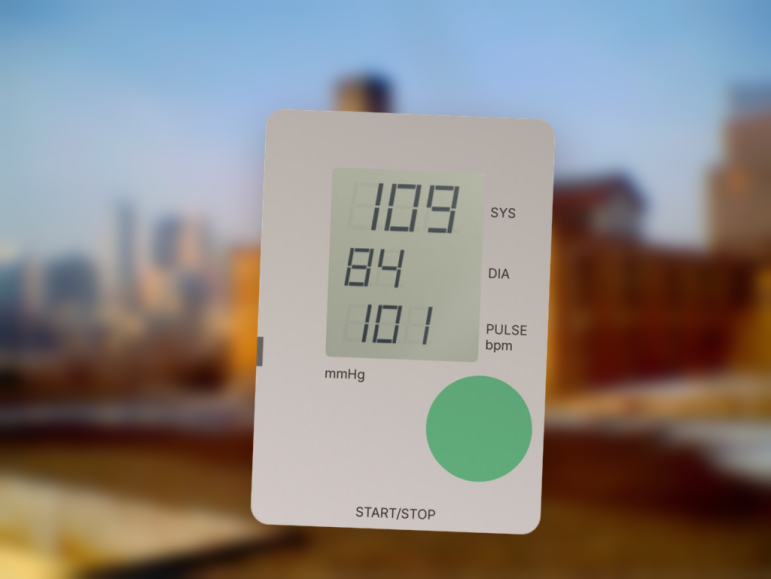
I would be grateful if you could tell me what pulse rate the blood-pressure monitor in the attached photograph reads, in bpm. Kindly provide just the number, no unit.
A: 101
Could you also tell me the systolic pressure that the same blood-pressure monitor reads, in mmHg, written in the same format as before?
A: 109
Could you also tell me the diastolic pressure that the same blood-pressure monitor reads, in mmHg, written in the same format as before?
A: 84
